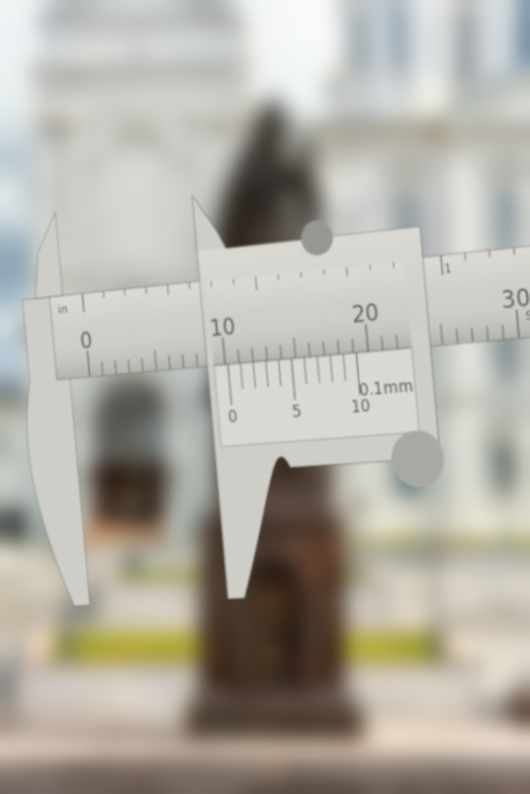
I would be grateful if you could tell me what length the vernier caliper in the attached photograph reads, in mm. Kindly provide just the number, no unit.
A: 10.2
